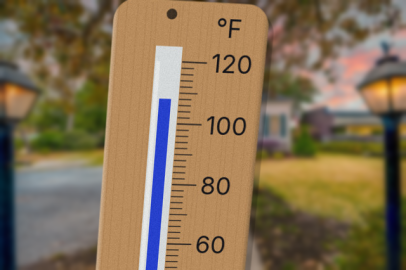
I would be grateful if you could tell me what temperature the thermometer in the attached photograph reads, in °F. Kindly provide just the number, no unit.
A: 108
